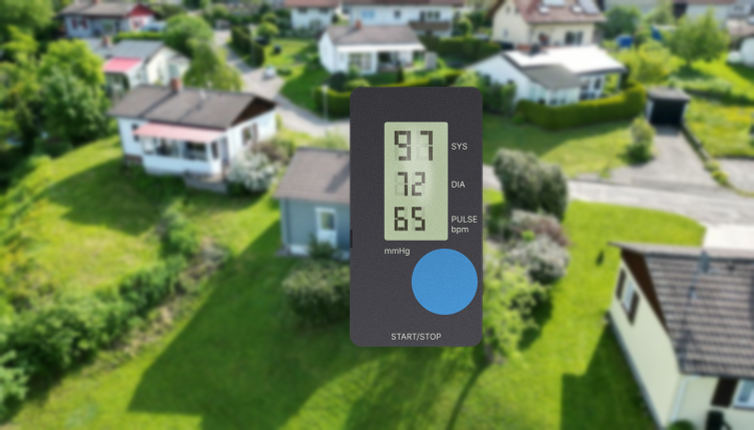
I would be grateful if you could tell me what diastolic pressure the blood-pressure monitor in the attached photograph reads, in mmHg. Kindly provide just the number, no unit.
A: 72
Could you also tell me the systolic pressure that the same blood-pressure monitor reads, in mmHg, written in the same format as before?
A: 97
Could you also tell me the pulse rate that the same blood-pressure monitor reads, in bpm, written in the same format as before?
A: 65
